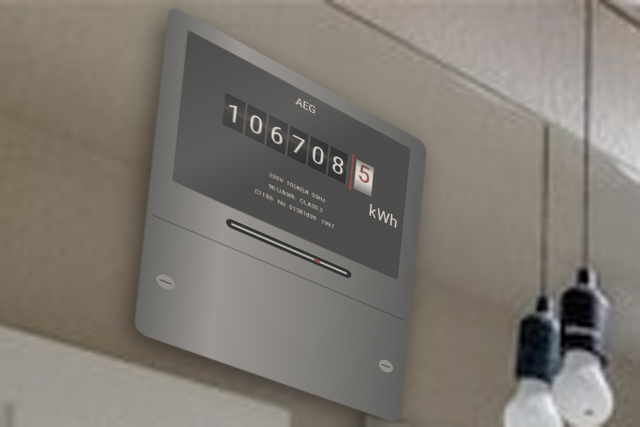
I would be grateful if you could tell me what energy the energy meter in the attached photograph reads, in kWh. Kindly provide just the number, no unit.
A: 106708.5
